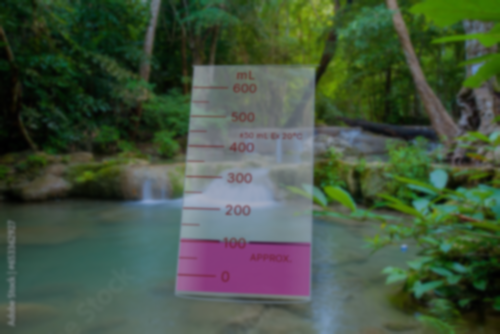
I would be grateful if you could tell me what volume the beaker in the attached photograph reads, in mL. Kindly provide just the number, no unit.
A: 100
